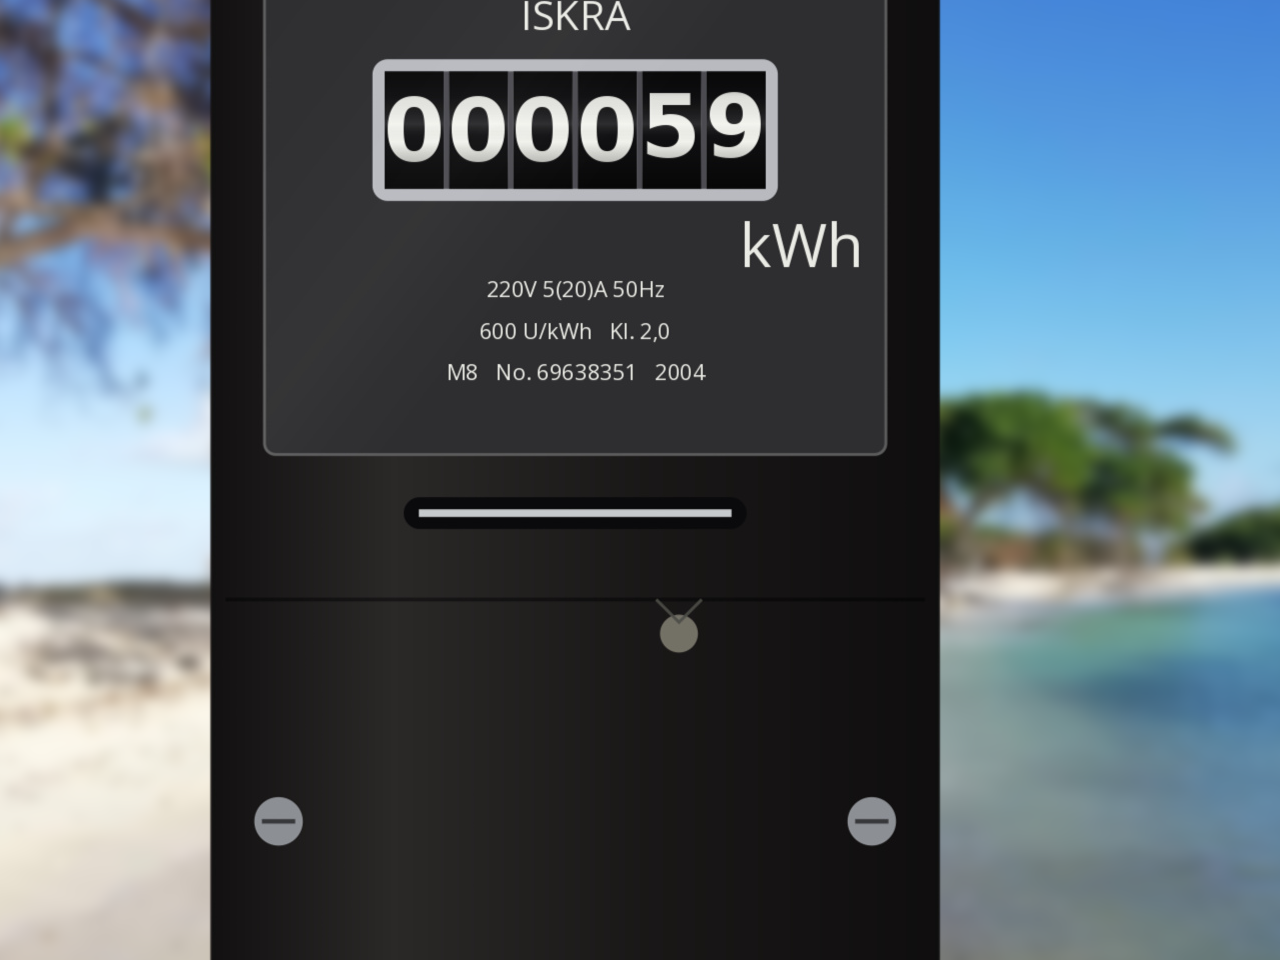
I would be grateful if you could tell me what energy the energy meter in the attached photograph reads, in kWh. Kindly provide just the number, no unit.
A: 59
